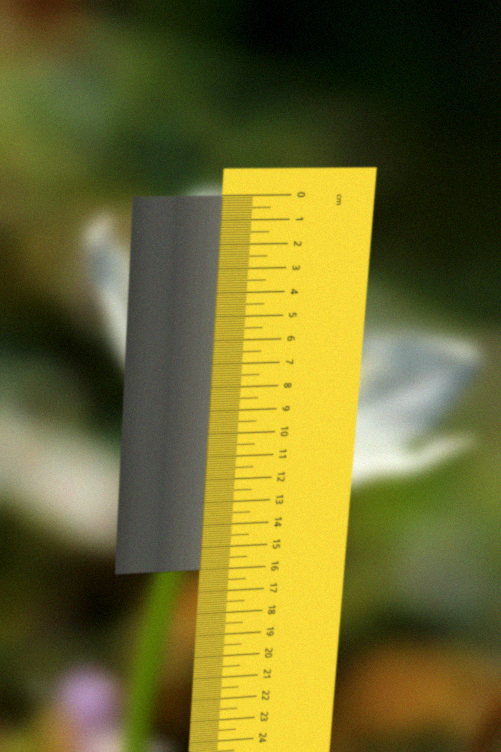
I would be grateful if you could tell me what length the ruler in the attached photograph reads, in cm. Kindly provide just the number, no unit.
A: 16
